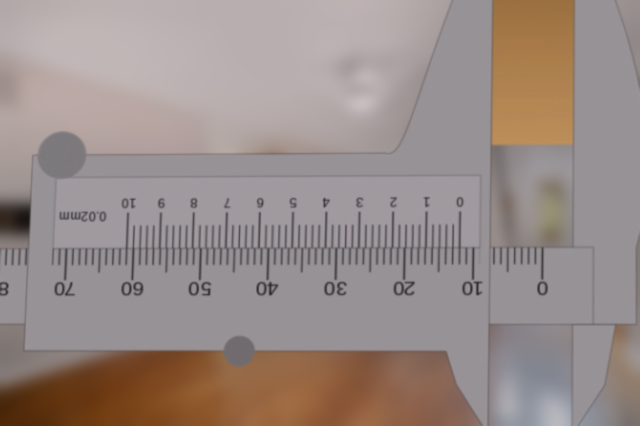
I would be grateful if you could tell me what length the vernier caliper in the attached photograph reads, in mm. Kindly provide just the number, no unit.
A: 12.0
